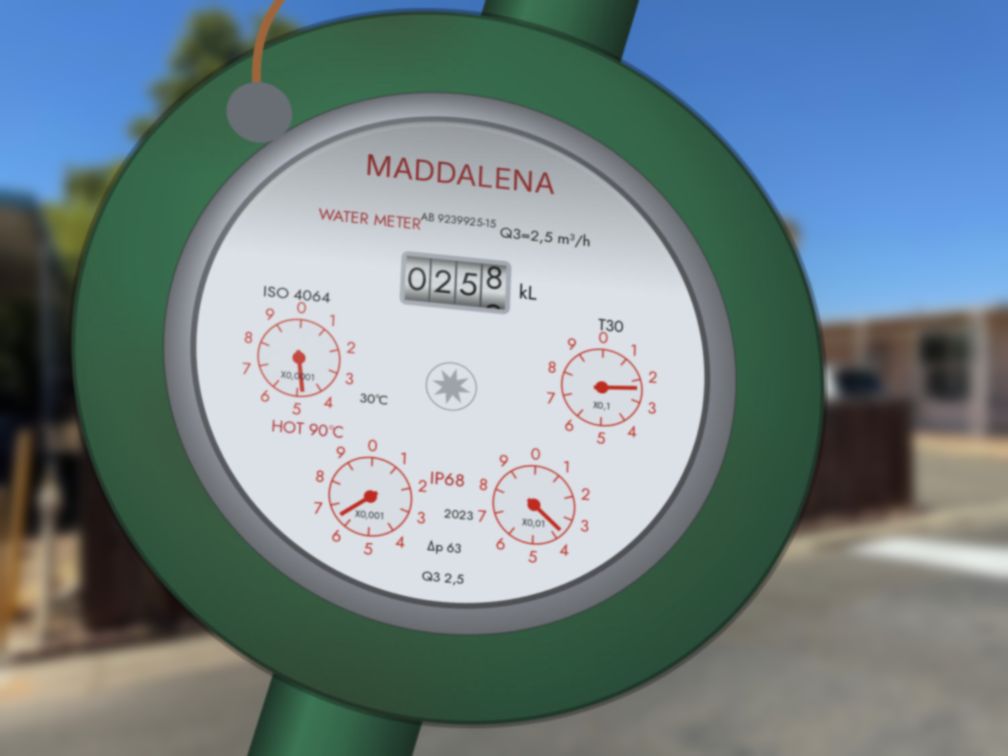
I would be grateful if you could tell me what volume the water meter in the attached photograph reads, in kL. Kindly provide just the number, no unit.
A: 258.2364
